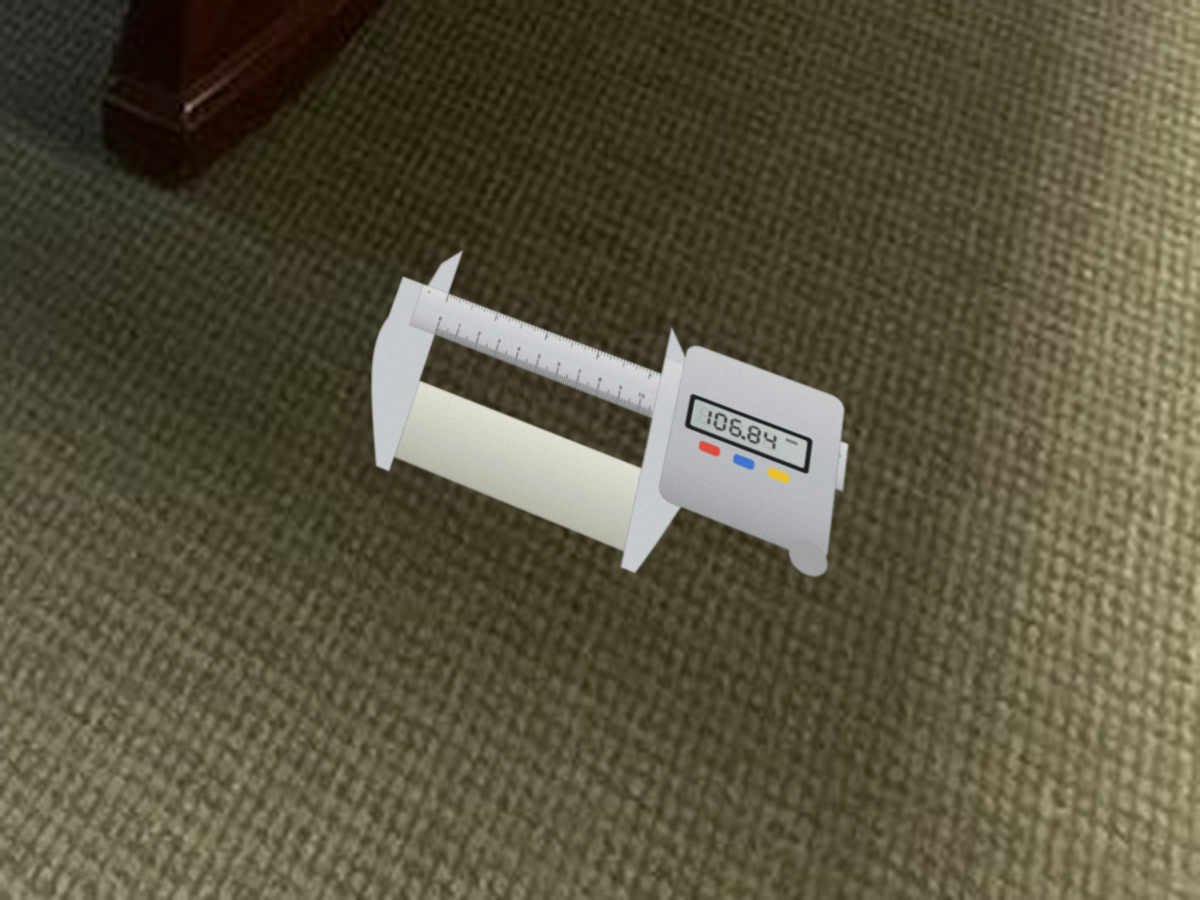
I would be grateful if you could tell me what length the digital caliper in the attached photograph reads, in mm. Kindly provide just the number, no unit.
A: 106.84
